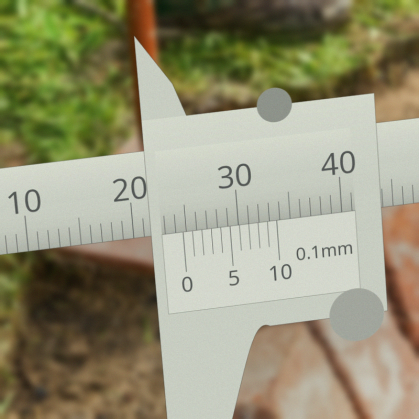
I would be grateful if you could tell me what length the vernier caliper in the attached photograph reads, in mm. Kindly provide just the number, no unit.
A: 24.7
